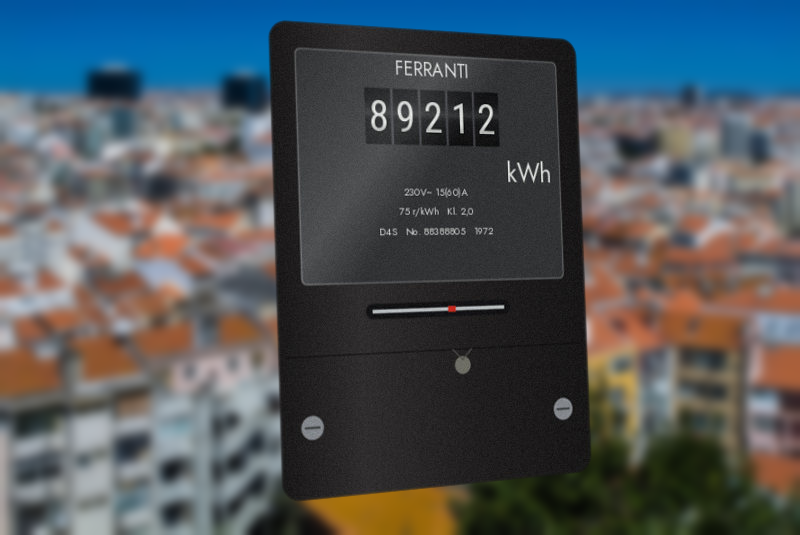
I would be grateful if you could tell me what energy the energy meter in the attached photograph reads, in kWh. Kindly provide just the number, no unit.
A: 89212
